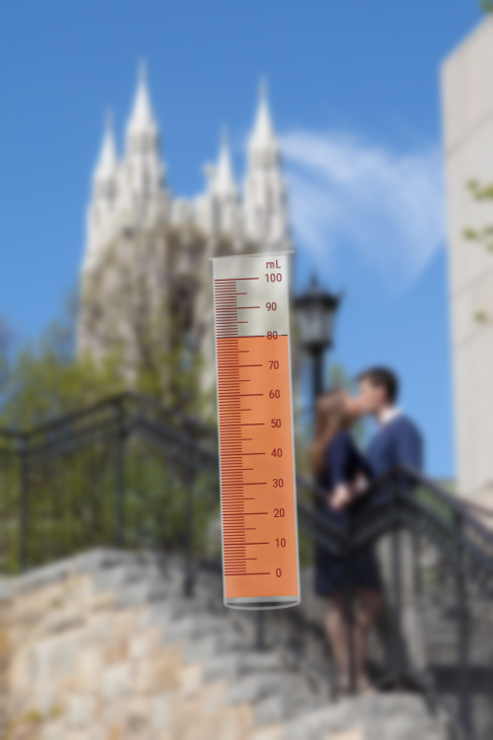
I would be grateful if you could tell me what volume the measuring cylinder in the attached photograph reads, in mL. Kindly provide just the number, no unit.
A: 80
